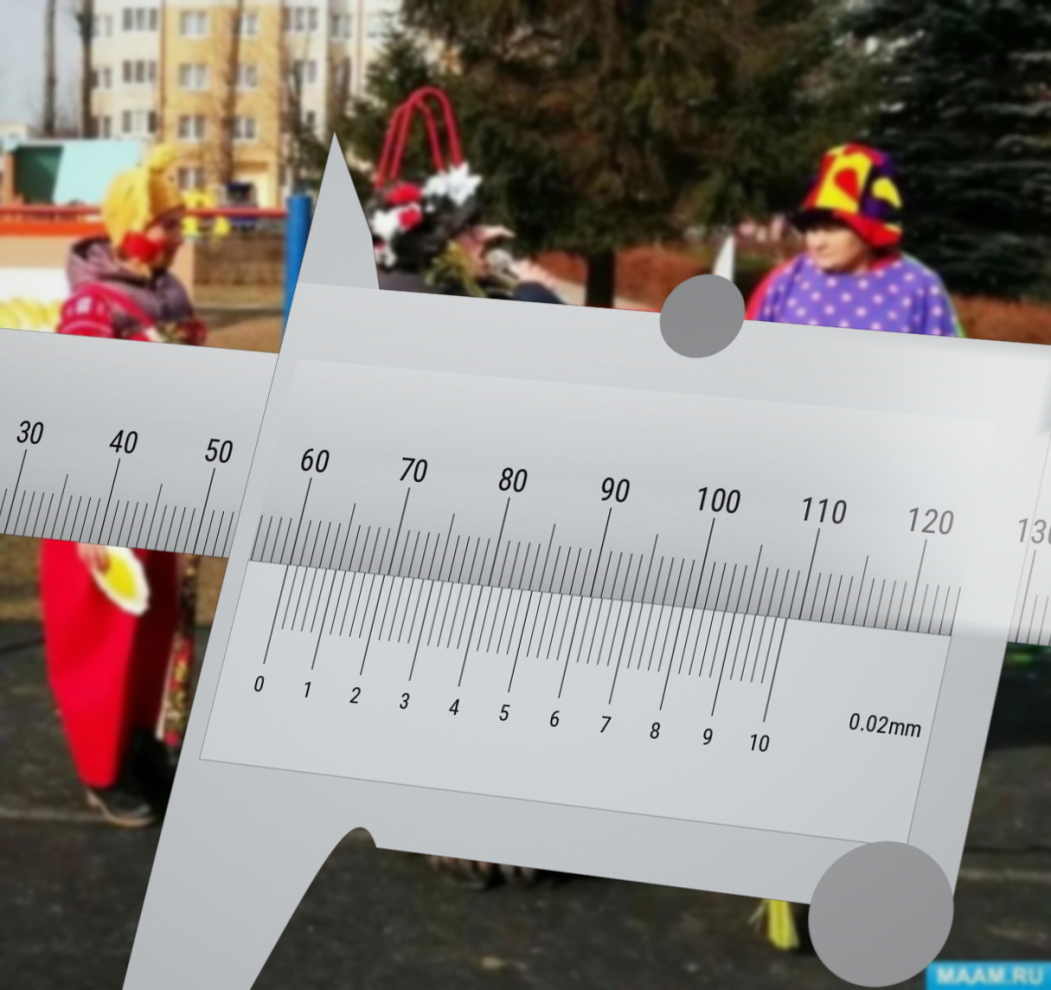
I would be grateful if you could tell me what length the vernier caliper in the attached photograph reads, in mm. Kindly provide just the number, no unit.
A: 59.8
